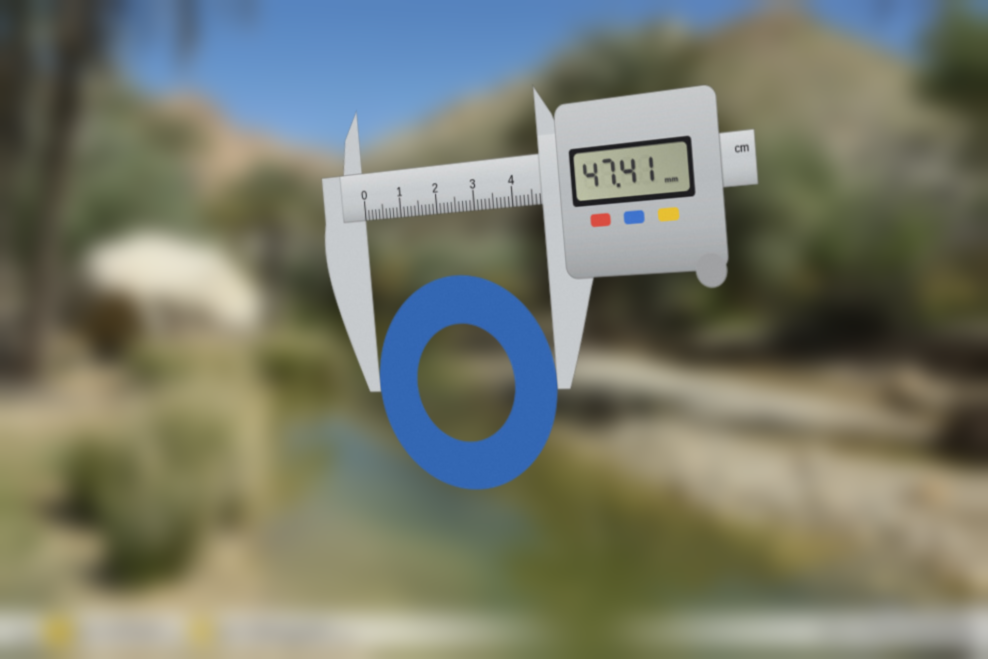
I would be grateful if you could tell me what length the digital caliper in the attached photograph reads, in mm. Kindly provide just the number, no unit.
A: 47.41
